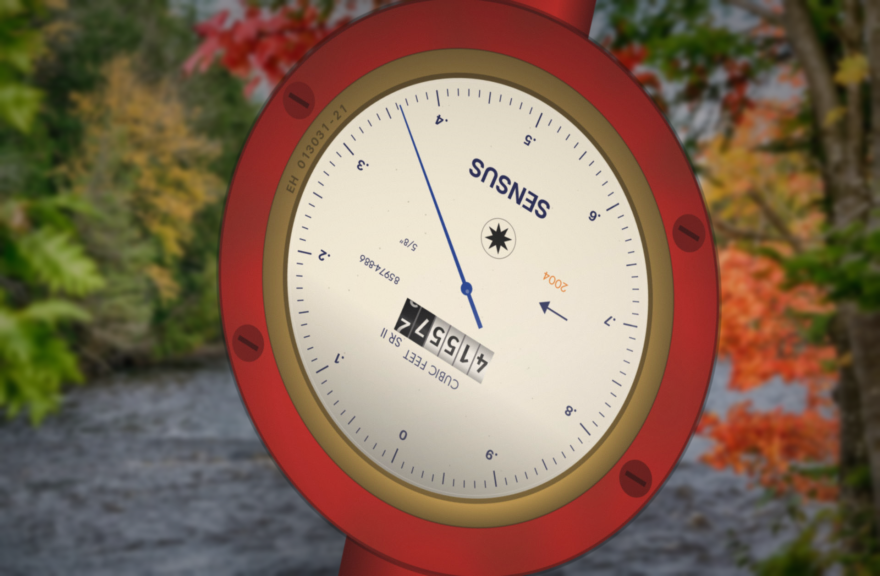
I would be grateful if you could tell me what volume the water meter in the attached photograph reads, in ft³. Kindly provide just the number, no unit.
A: 415572.36
